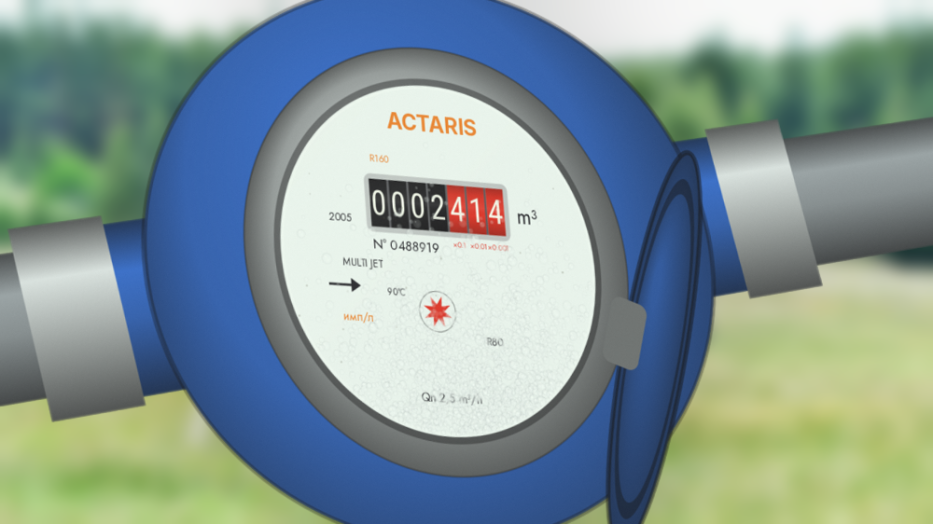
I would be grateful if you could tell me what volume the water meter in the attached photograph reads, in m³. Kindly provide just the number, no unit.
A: 2.414
